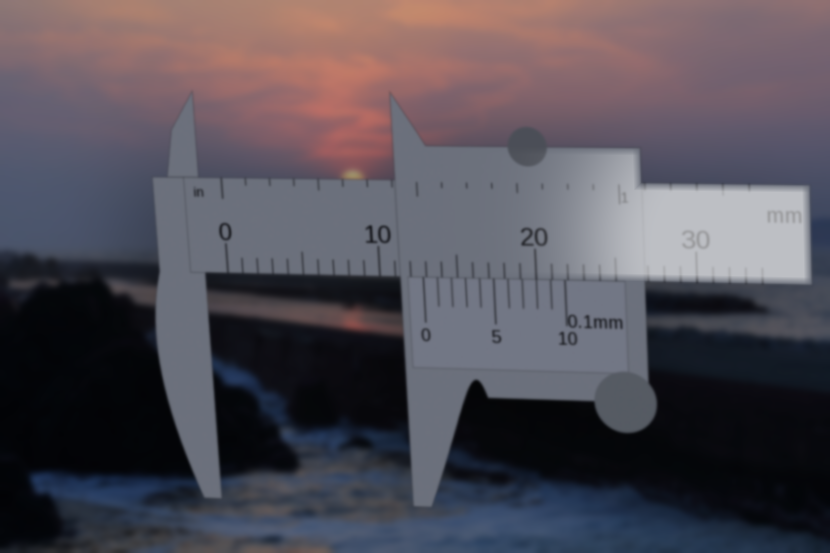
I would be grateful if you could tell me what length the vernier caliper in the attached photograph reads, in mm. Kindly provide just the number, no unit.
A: 12.8
